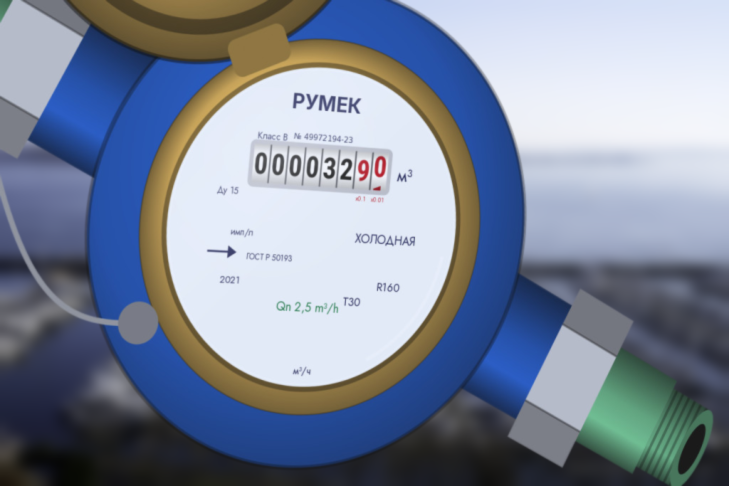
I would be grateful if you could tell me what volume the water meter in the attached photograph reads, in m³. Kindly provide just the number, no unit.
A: 32.90
